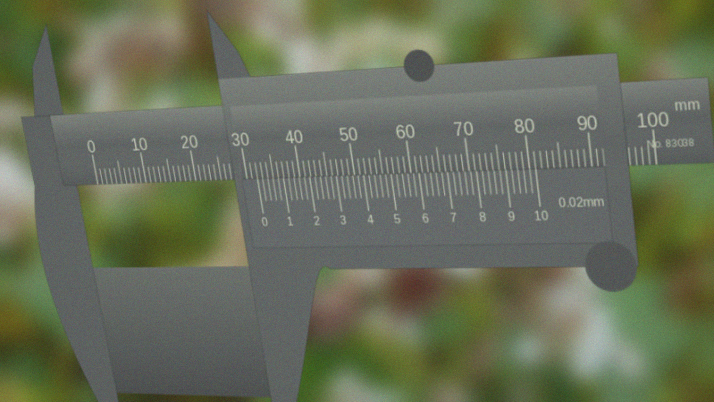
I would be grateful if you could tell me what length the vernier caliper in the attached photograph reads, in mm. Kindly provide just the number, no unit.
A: 32.0
